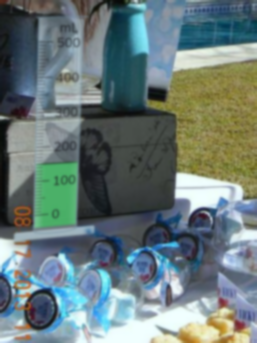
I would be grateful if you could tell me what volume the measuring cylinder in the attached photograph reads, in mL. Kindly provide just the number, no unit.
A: 150
